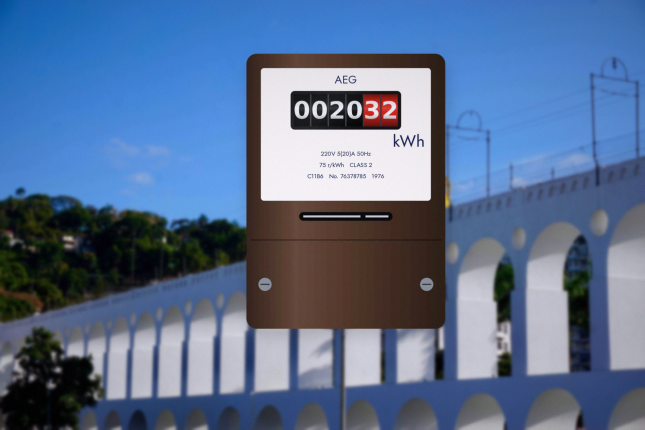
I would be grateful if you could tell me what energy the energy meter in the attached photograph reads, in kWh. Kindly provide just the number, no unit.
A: 20.32
